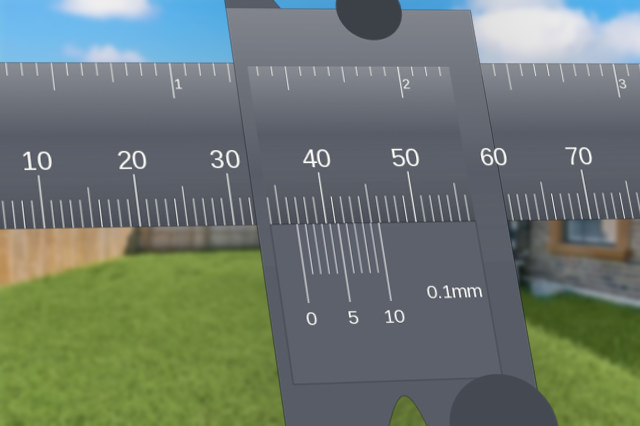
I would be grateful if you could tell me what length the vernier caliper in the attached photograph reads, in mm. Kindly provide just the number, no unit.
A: 36.8
